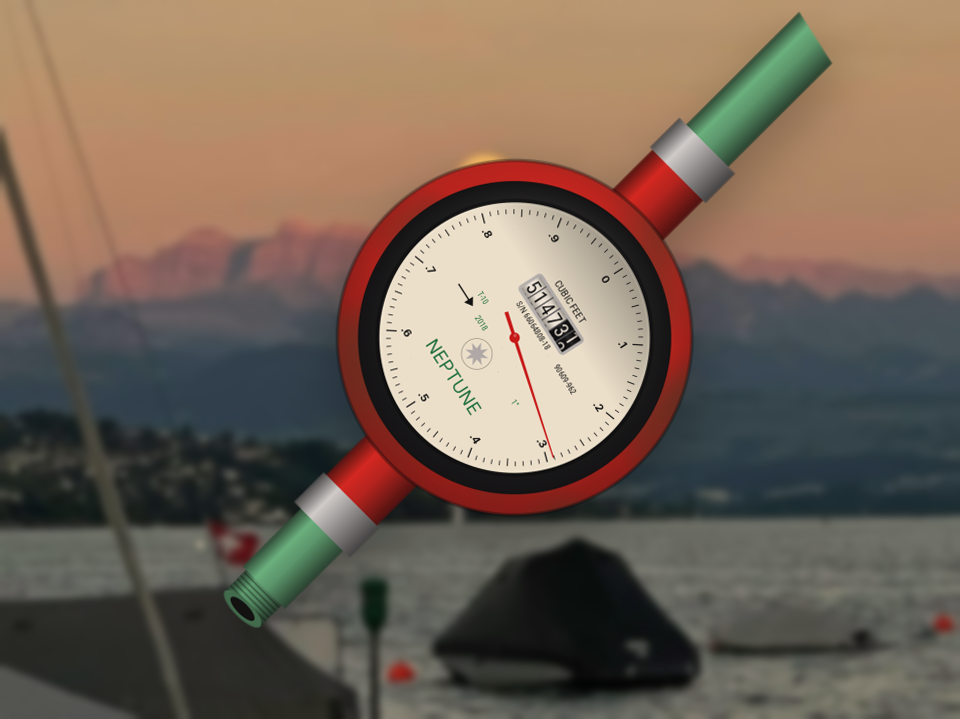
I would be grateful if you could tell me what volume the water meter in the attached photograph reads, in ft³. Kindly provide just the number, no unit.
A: 514731.29
